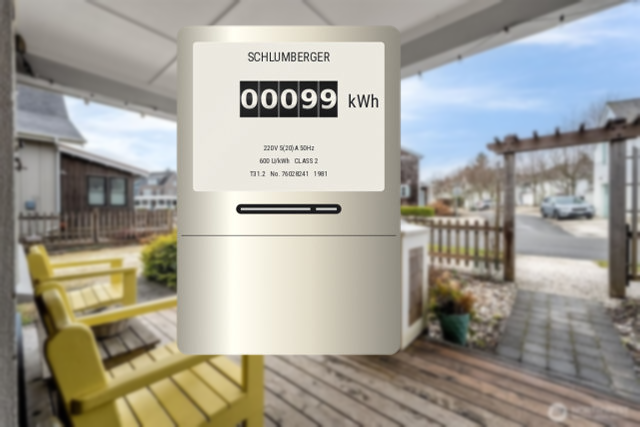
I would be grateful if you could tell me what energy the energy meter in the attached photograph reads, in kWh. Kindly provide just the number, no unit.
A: 99
